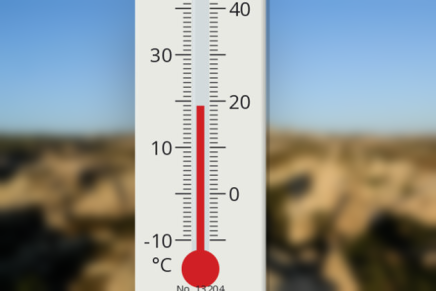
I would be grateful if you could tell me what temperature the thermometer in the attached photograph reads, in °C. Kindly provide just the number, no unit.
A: 19
